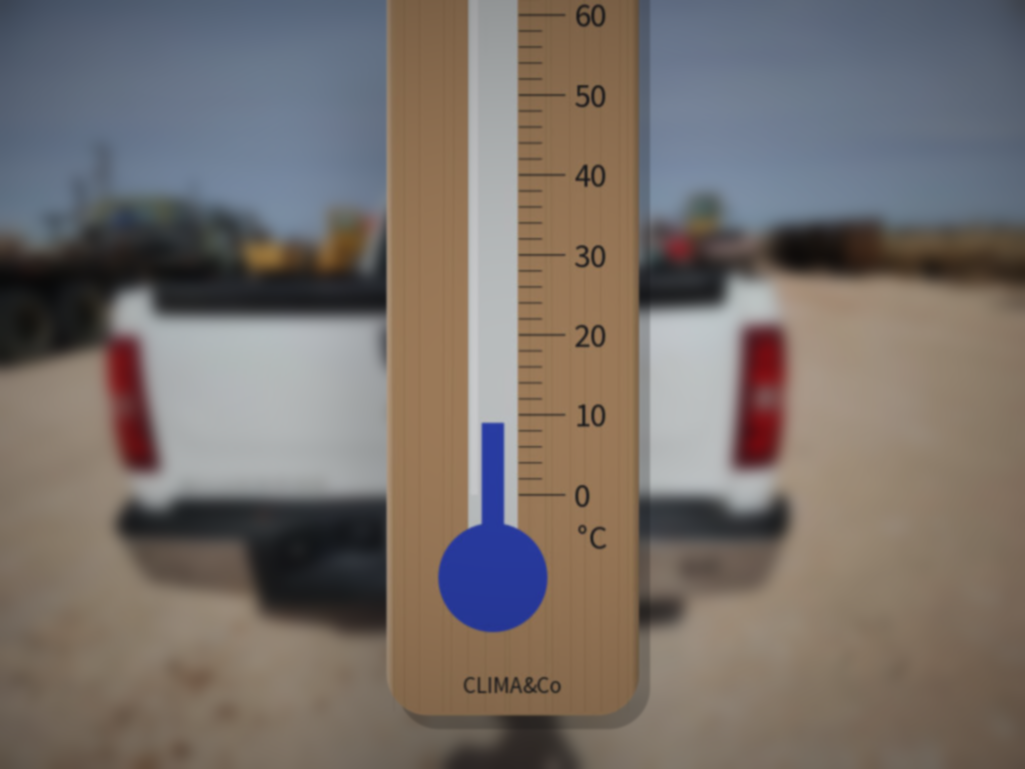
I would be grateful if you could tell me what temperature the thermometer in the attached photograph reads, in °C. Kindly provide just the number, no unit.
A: 9
